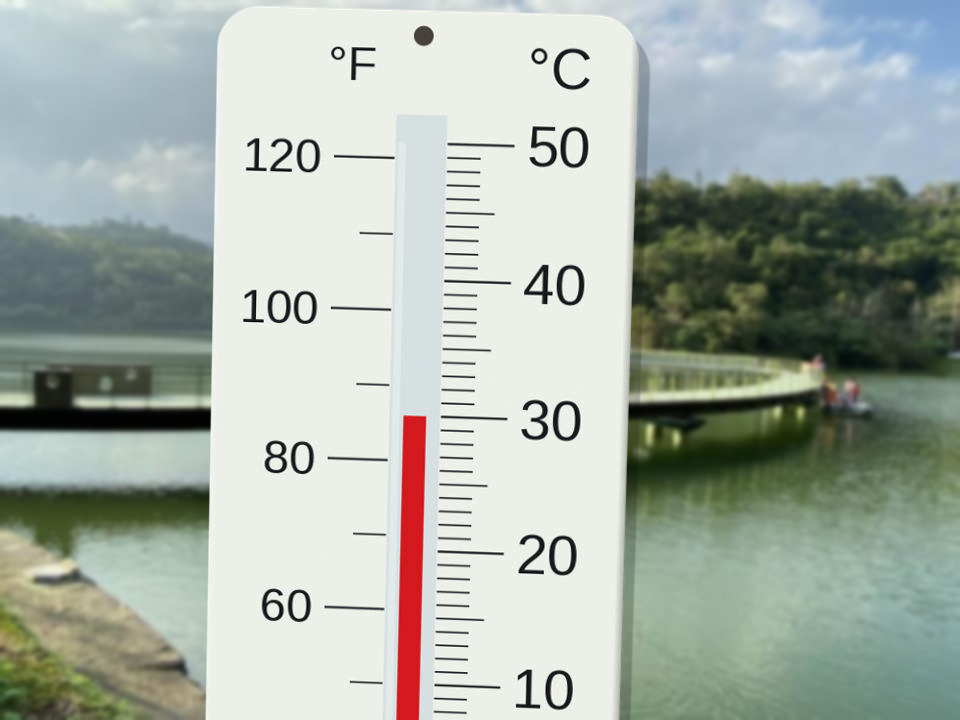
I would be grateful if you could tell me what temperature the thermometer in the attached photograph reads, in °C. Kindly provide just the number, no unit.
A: 30
